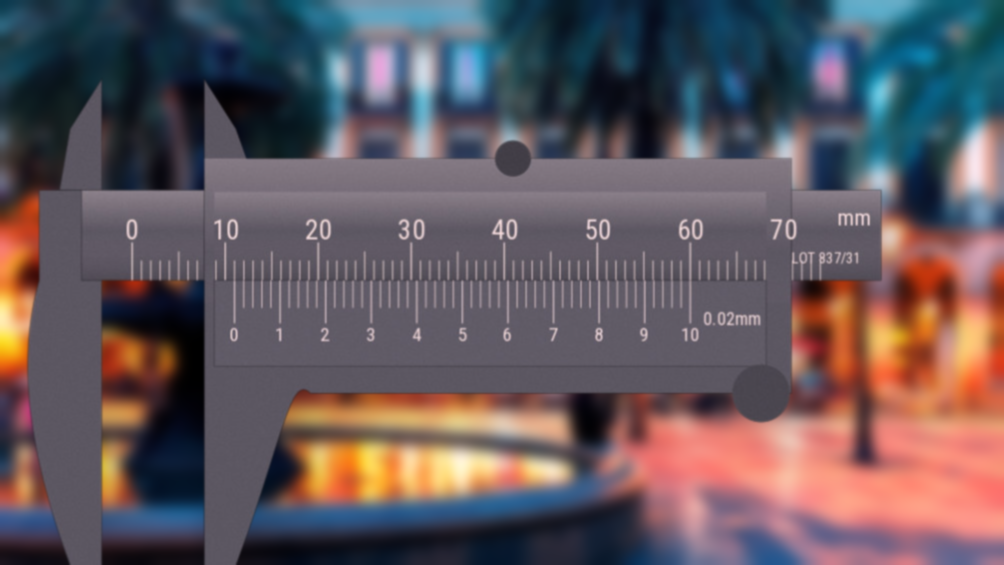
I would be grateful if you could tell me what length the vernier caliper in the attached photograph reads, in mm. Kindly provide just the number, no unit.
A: 11.0
